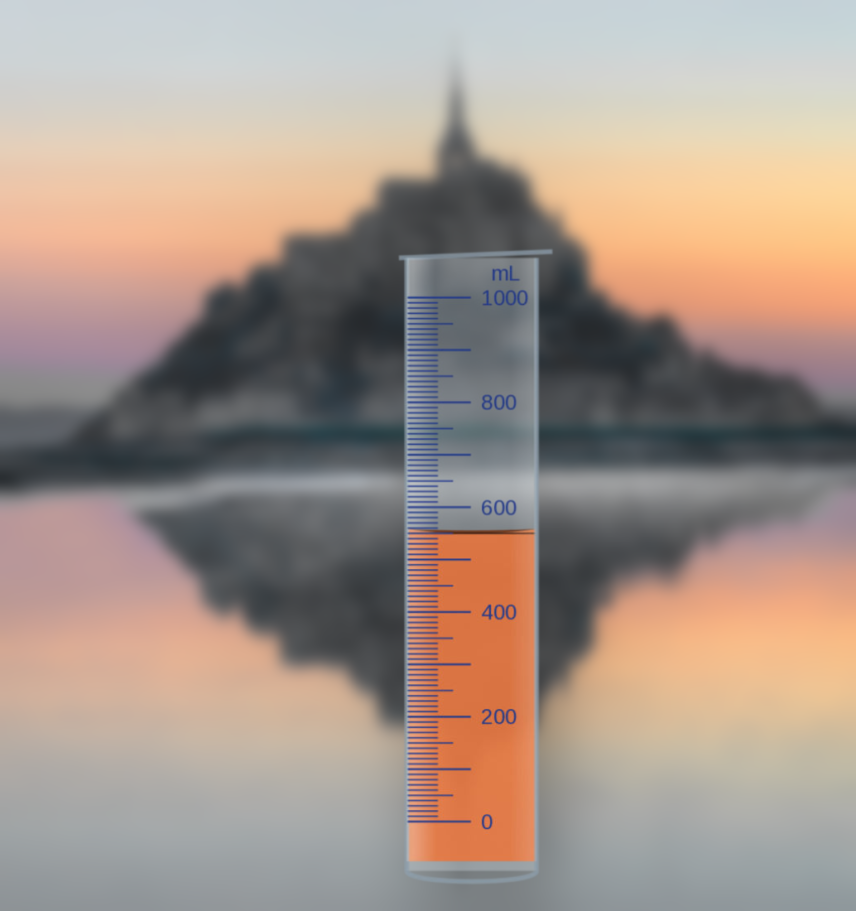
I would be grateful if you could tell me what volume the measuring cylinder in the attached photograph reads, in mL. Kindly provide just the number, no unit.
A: 550
